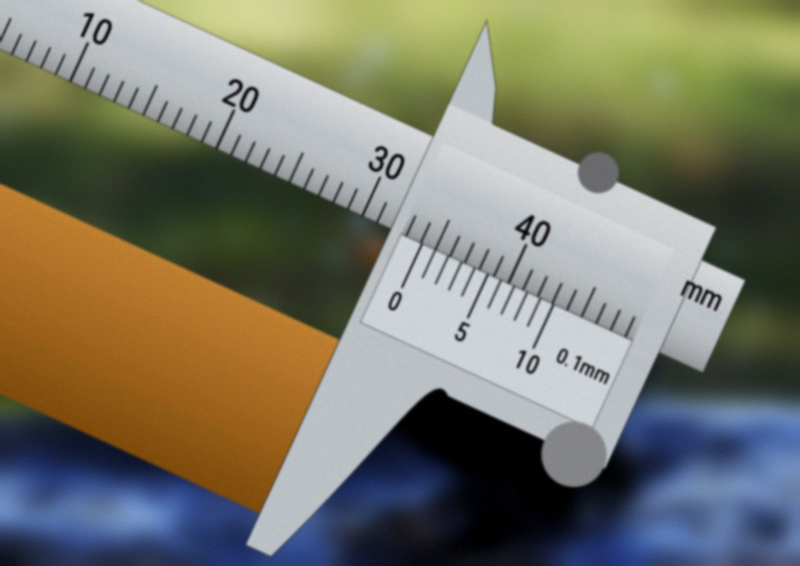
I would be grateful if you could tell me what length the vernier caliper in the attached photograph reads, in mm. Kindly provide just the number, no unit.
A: 34.1
